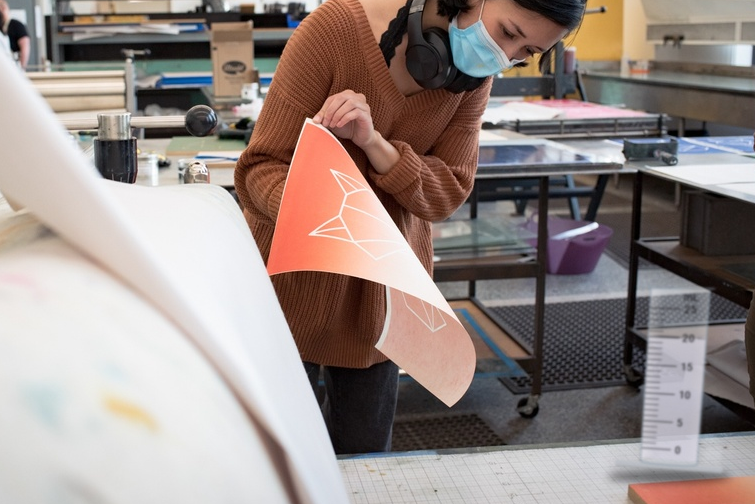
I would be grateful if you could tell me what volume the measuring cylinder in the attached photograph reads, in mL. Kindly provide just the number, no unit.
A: 20
